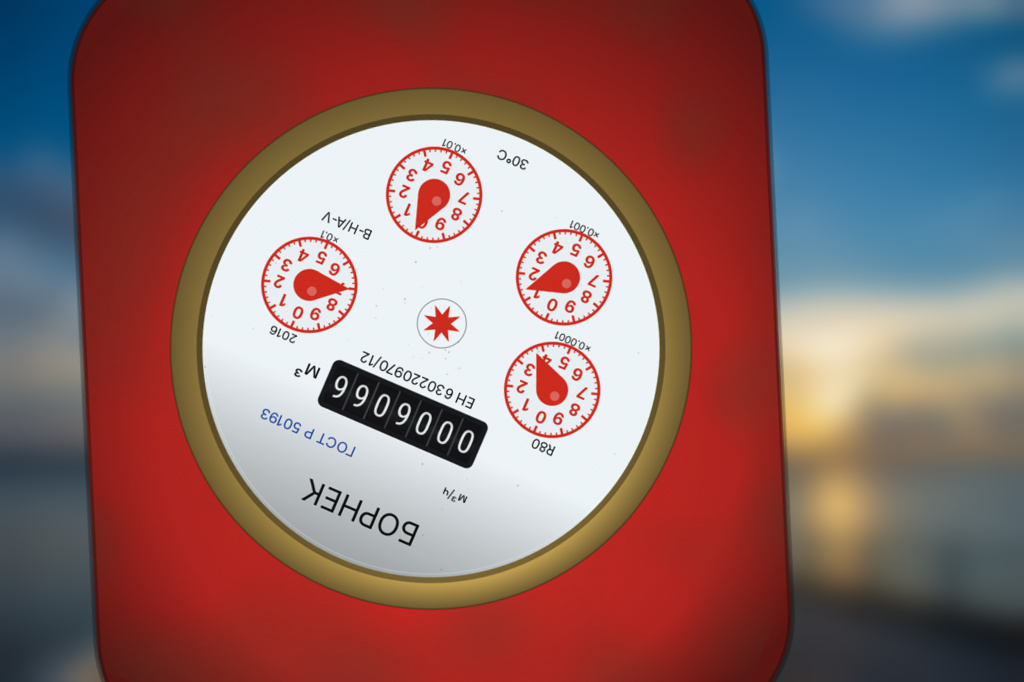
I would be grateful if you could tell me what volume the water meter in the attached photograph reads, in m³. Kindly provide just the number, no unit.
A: 6066.7013
